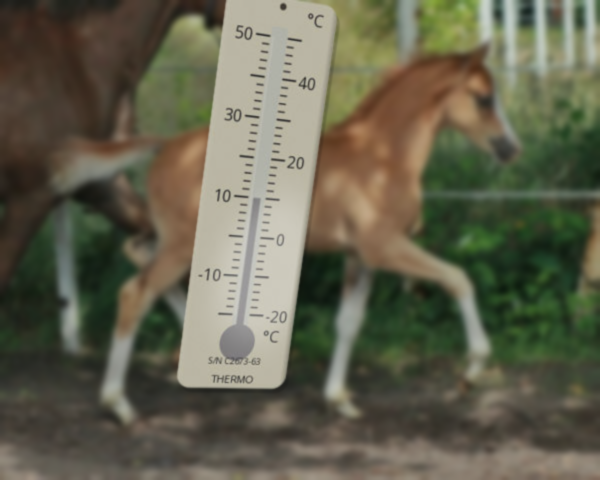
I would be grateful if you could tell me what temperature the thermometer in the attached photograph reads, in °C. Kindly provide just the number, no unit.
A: 10
